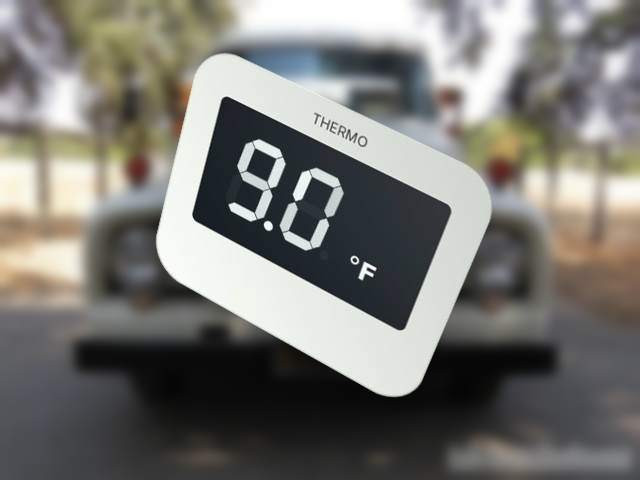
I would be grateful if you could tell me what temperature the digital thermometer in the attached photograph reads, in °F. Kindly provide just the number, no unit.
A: 9.0
